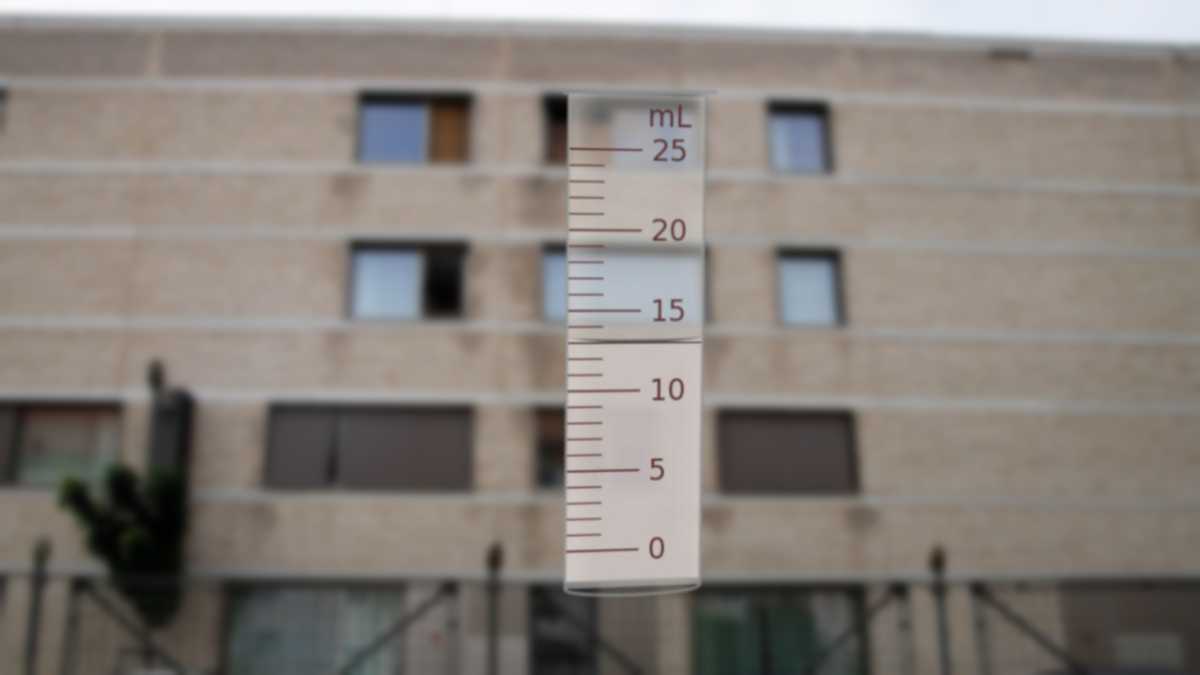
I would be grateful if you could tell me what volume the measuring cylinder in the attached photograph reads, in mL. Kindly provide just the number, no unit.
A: 13
